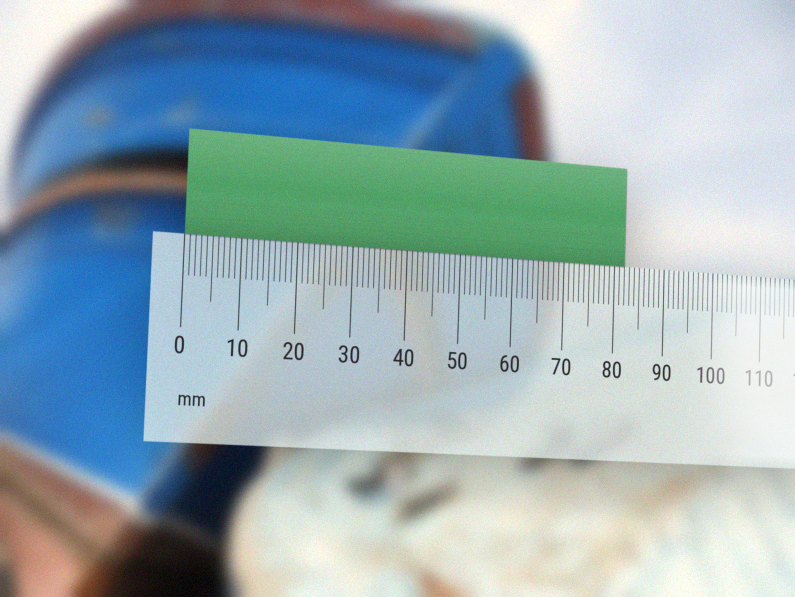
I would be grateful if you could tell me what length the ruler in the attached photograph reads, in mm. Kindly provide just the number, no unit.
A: 82
